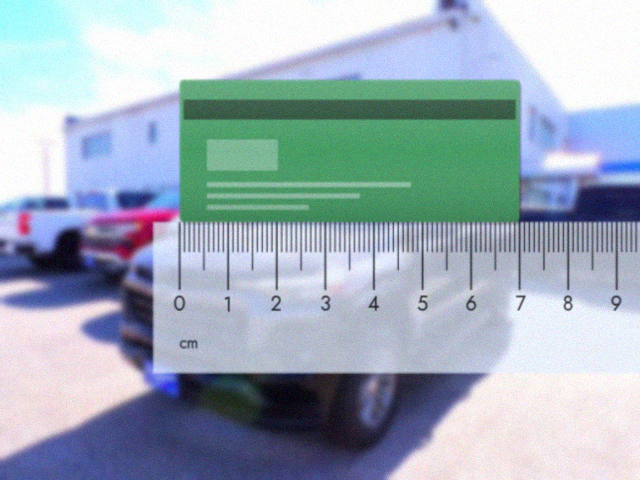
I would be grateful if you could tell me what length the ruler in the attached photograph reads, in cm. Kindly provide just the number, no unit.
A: 7
